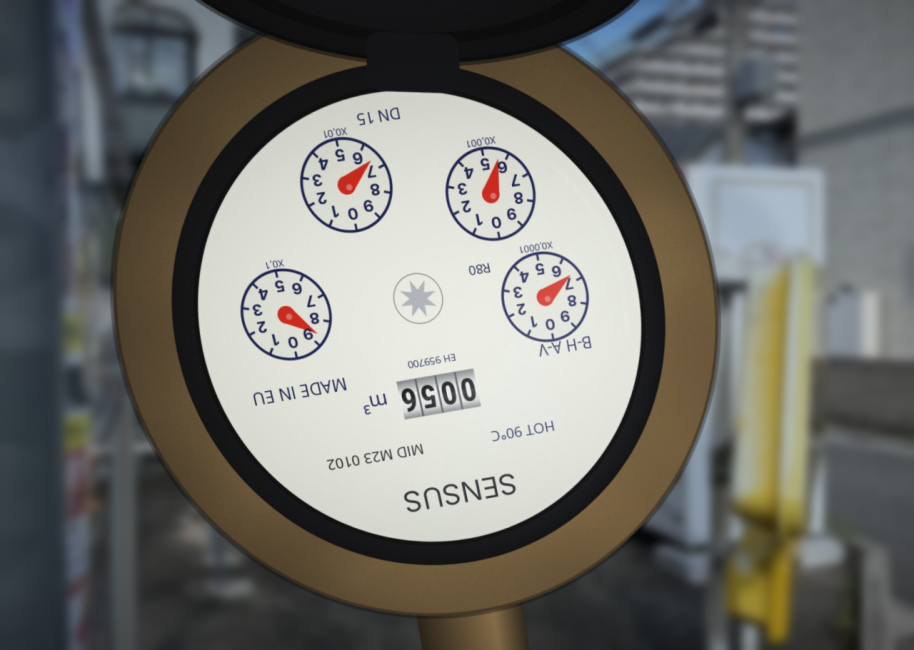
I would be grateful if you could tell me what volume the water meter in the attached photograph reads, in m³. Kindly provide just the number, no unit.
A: 56.8656
